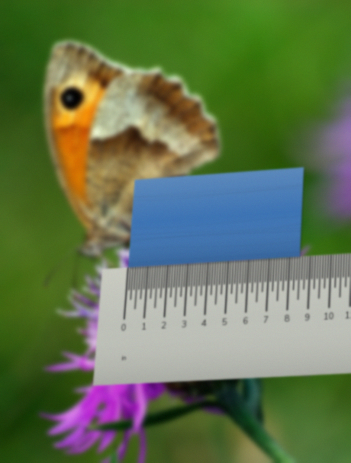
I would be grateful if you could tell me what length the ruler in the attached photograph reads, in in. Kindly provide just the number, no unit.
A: 8.5
